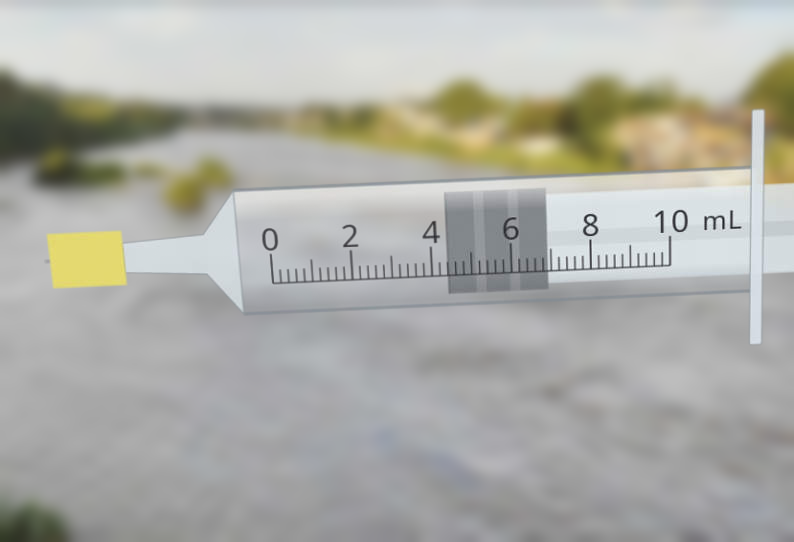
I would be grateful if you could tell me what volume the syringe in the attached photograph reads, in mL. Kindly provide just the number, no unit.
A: 4.4
